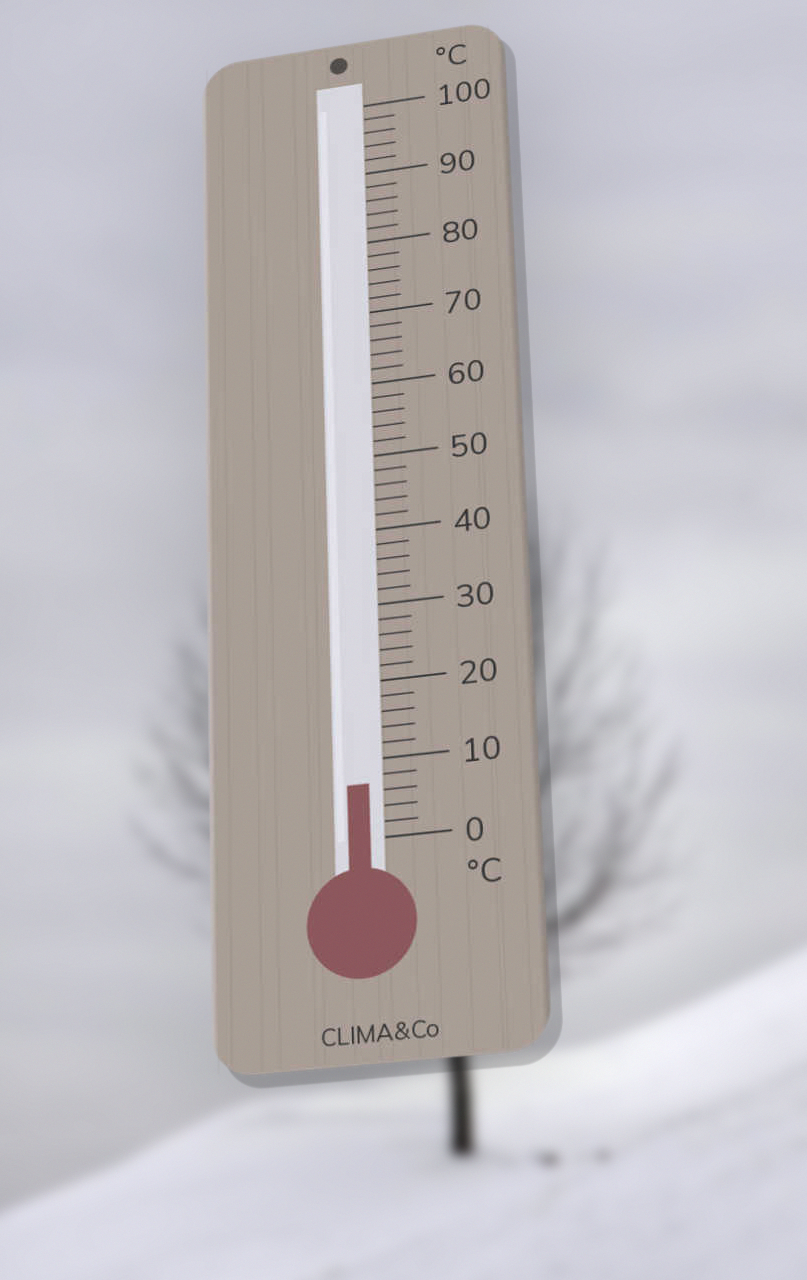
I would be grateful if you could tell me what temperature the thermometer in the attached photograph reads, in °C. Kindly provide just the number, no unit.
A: 7
